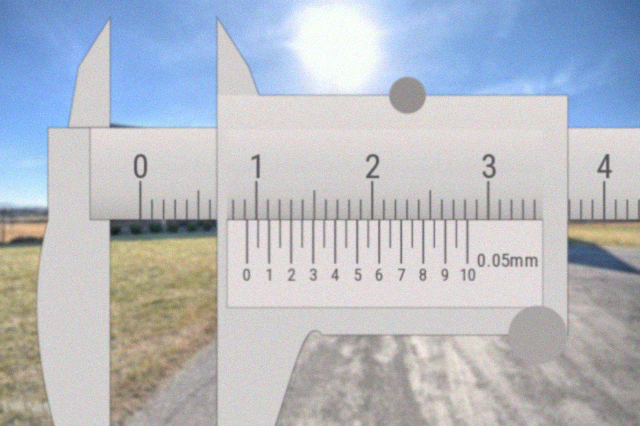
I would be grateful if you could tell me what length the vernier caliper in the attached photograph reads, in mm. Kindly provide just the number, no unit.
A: 9.2
